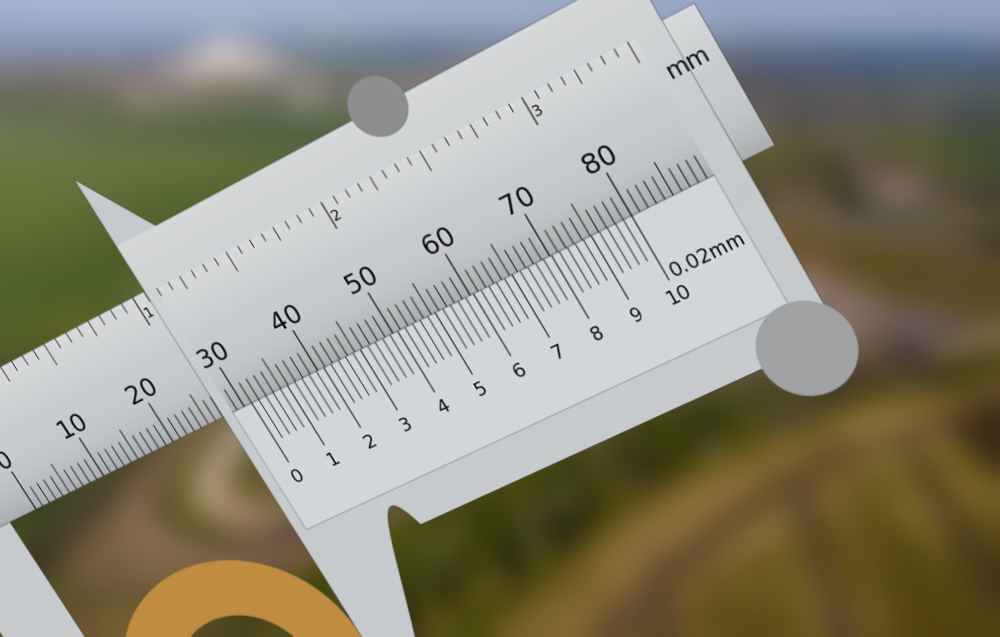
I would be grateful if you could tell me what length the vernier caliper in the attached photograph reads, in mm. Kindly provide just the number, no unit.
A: 31.0
